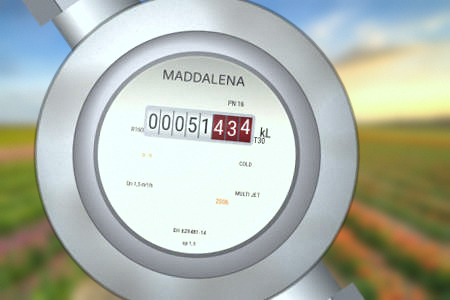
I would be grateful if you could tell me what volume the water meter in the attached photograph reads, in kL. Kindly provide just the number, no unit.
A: 51.434
